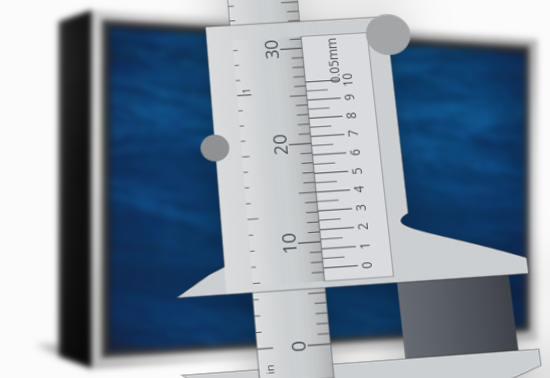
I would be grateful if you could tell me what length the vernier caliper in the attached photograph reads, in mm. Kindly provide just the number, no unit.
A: 7.4
